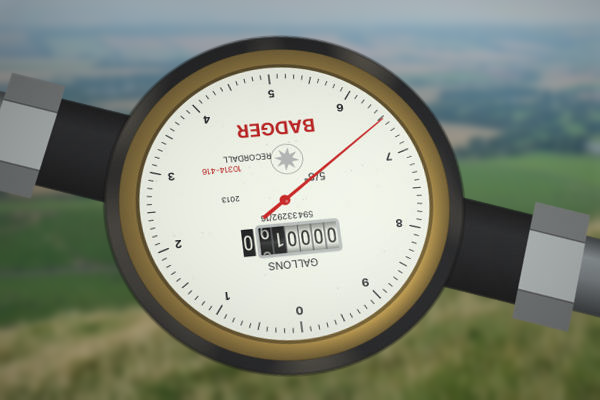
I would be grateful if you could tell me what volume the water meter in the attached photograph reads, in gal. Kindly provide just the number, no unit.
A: 186.5
